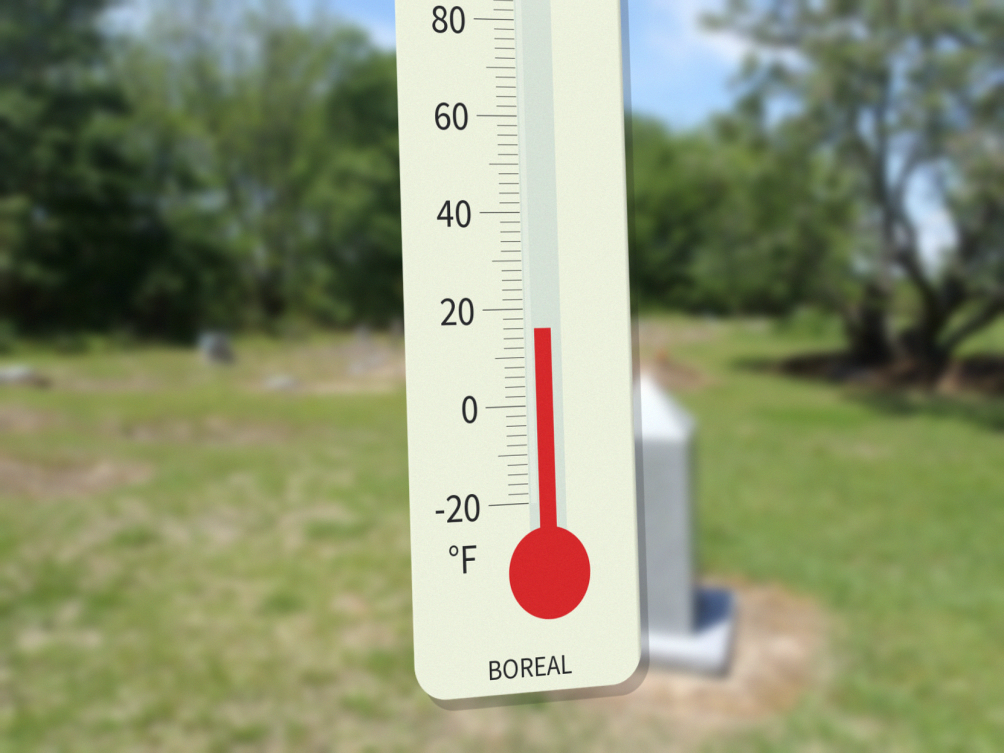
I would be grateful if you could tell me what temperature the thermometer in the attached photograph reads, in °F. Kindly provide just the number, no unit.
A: 16
